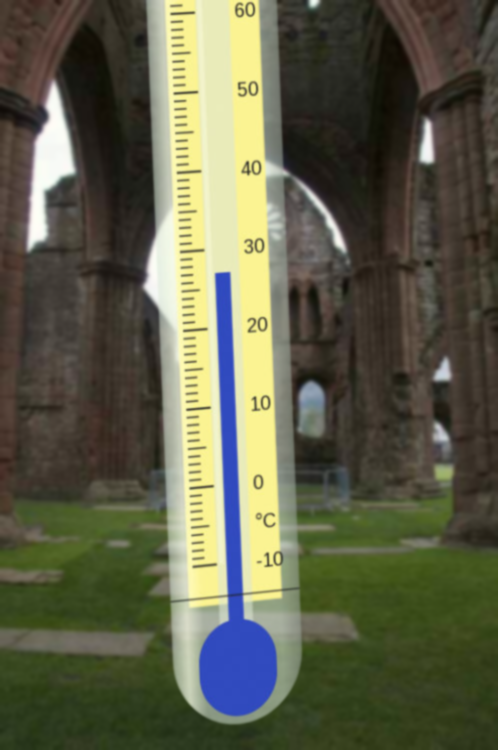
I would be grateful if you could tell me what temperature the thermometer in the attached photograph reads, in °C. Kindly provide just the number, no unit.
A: 27
